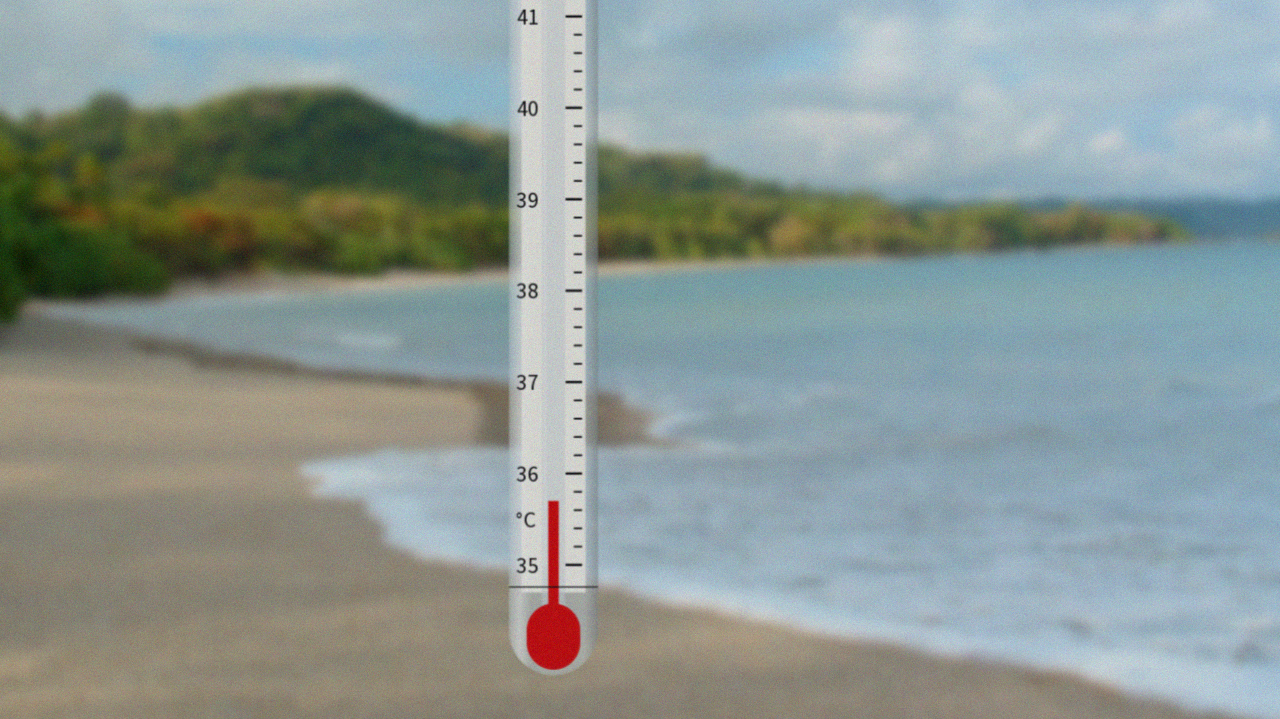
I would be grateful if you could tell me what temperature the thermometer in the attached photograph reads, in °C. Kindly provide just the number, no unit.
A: 35.7
